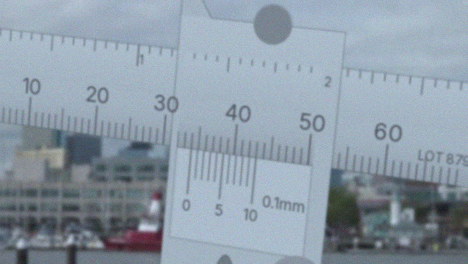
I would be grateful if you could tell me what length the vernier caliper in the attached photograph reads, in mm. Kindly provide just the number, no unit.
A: 34.0
